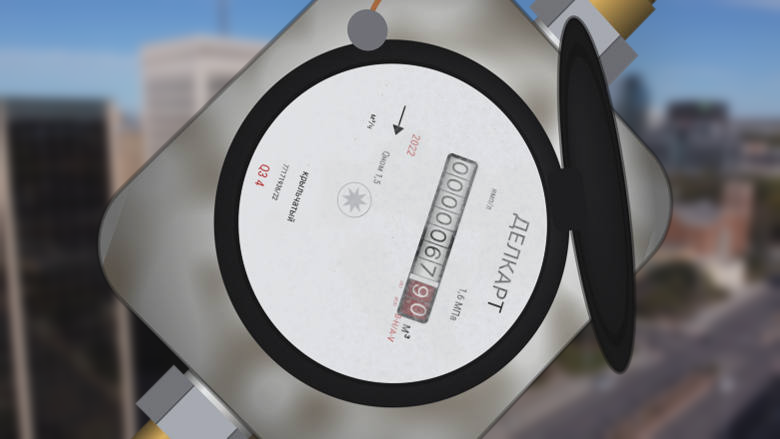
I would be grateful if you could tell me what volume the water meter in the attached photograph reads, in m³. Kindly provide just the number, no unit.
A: 67.90
